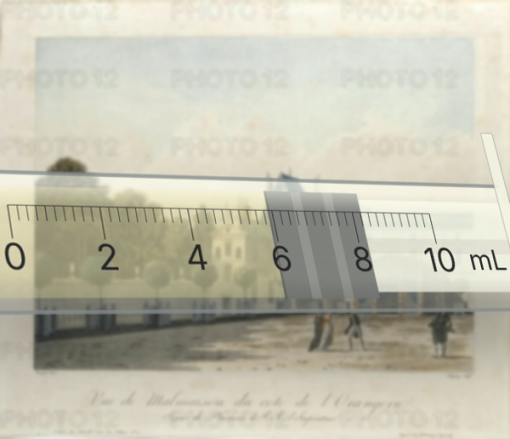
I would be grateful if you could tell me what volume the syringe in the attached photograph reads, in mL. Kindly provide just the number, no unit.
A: 5.9
